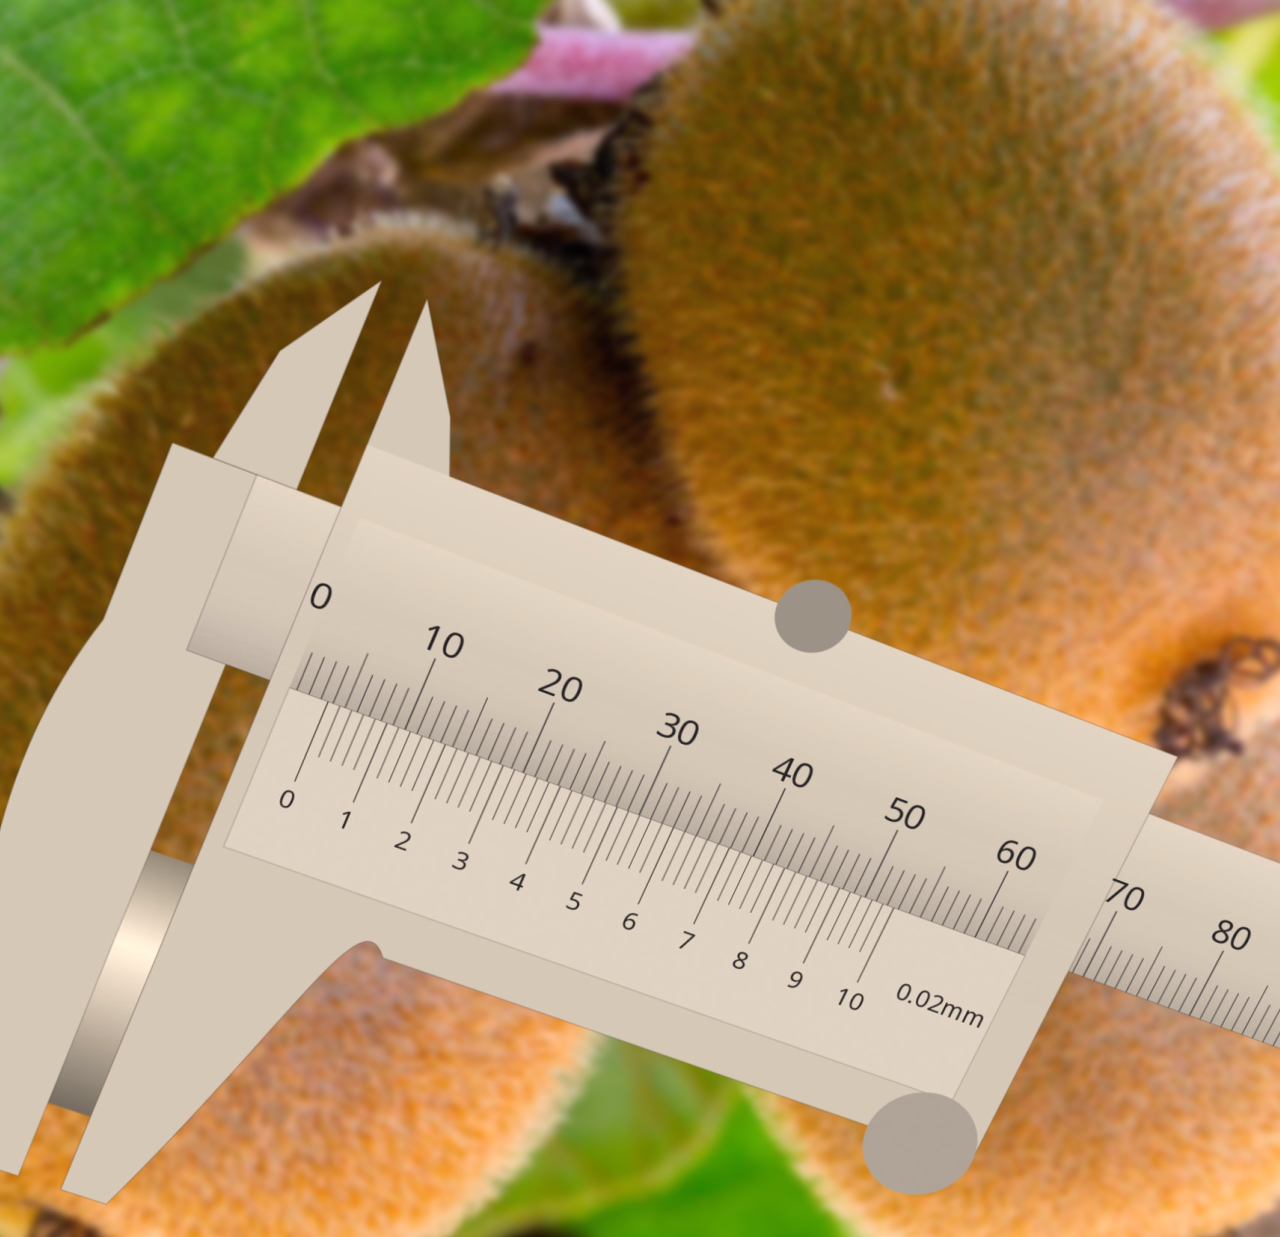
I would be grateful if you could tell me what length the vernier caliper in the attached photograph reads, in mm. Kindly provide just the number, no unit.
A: 3.6
